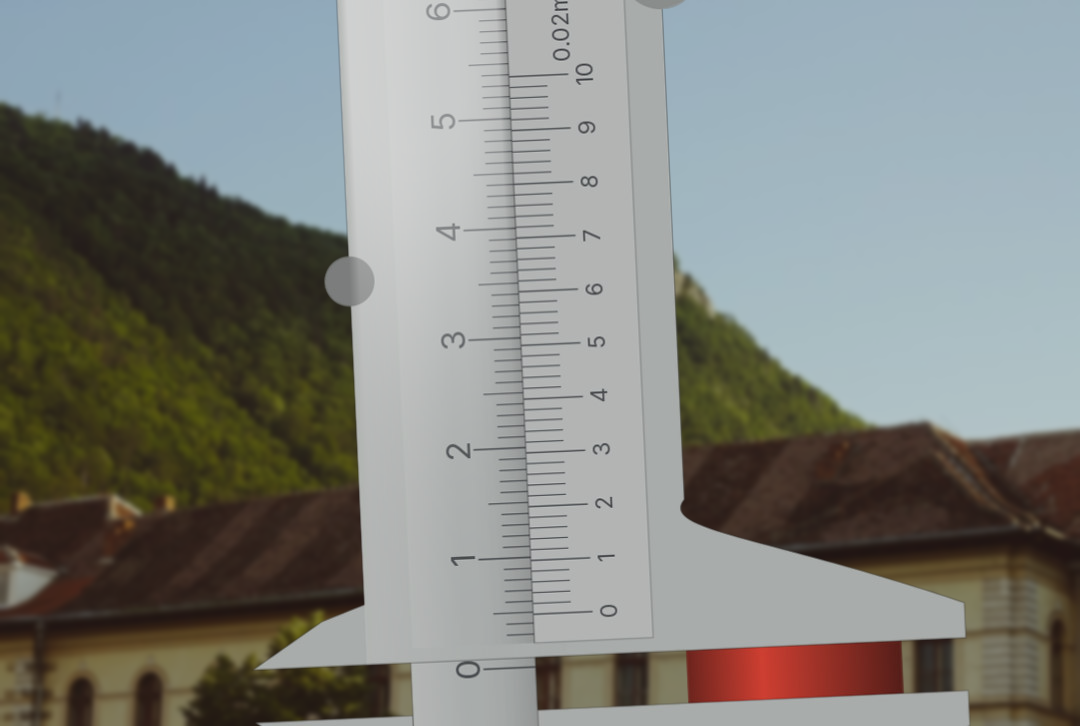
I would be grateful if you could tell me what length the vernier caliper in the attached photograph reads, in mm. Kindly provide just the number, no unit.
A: 4.8
